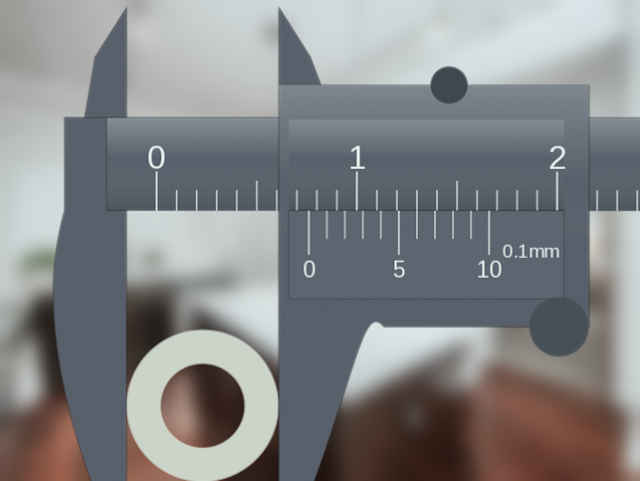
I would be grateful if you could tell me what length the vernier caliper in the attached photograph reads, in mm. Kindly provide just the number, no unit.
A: 7.6
